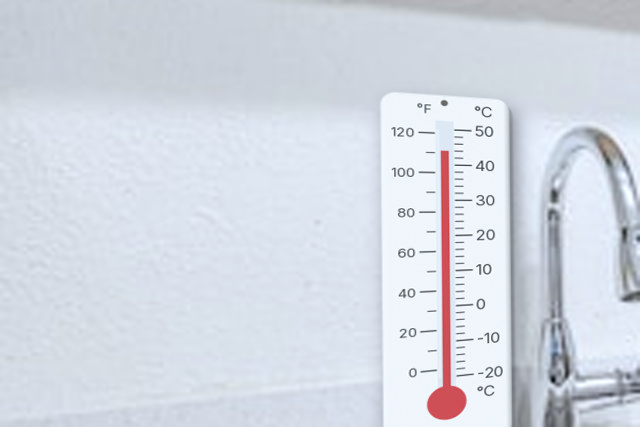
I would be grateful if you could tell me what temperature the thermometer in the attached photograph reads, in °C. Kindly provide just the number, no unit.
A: 44
